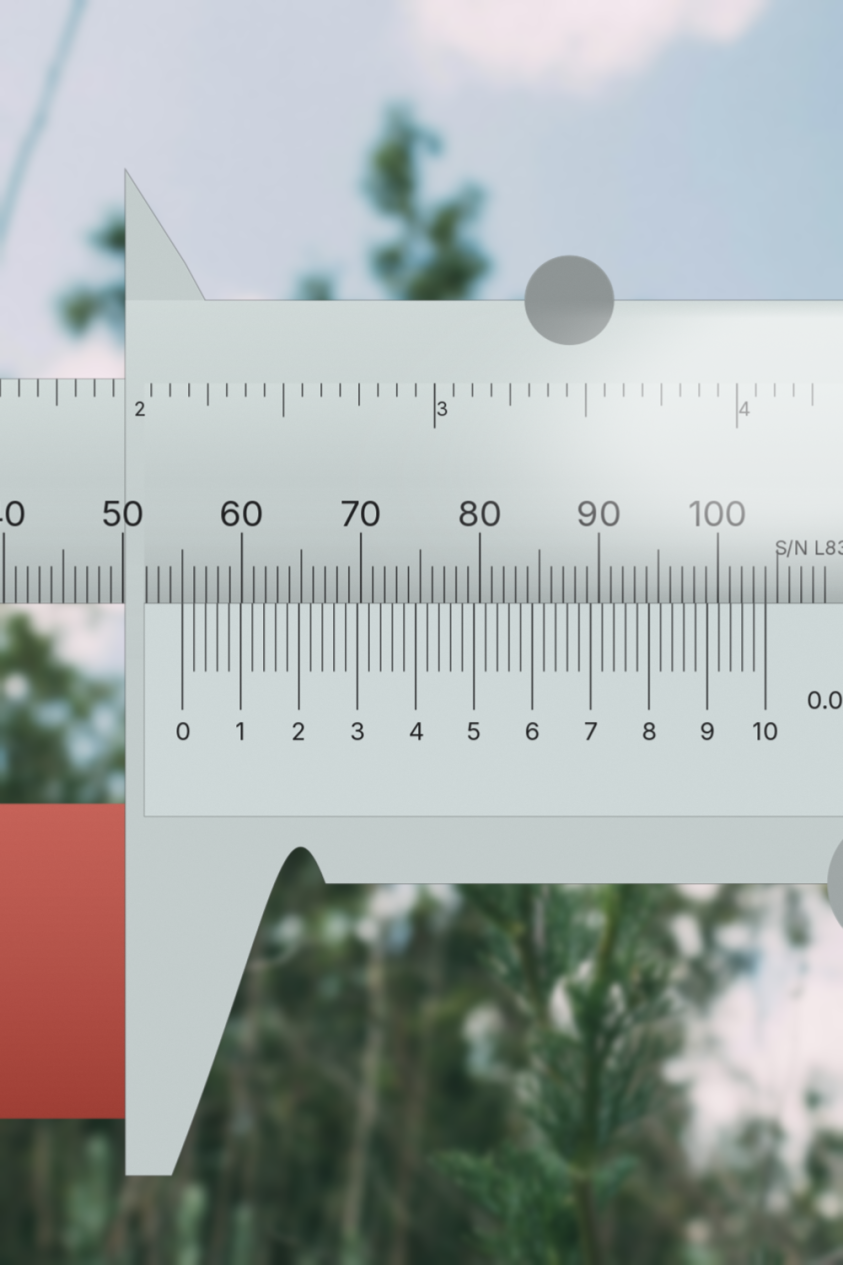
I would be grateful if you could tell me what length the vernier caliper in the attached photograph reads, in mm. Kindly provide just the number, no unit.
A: 55.0
